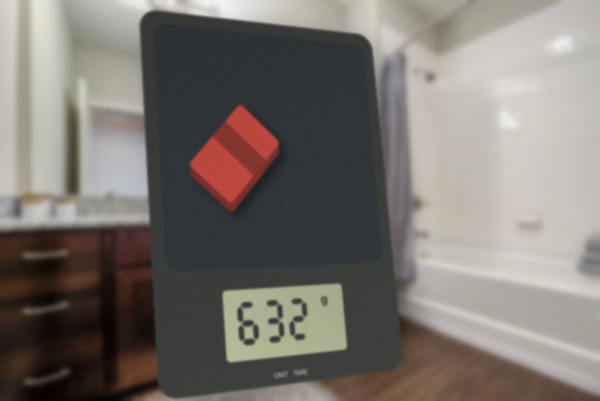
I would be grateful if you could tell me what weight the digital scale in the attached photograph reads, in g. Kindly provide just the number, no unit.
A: 632
